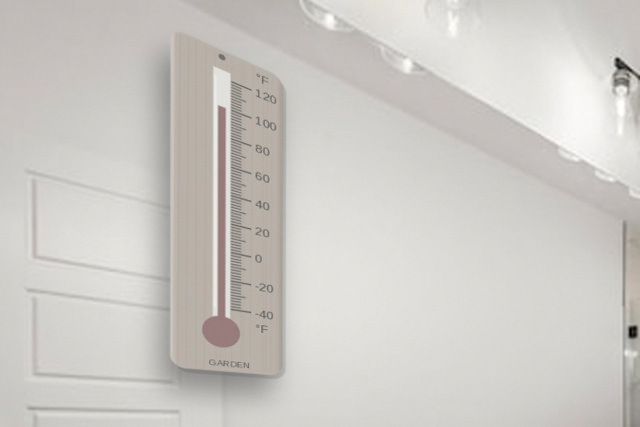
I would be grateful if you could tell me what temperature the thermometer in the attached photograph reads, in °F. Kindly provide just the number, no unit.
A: 100
